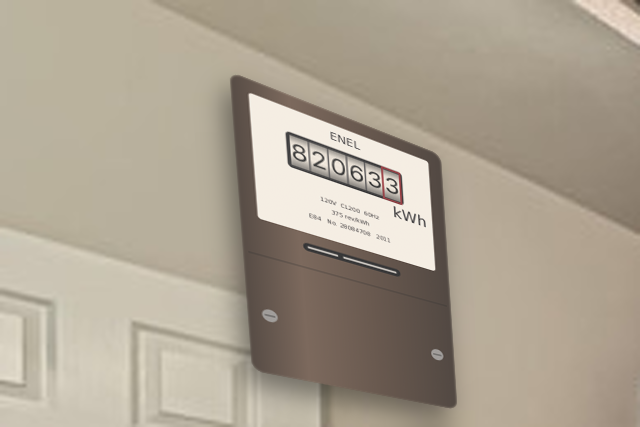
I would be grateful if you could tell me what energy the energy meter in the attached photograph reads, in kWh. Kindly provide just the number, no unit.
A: 82063.3
